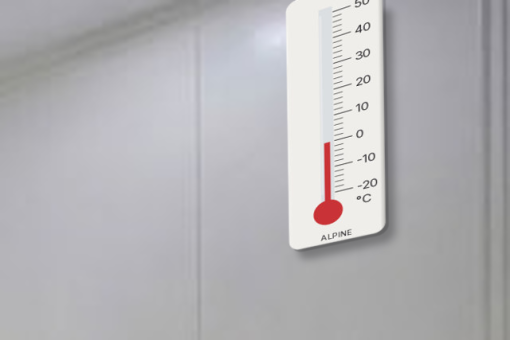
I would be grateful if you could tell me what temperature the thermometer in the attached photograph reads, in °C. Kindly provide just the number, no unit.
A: 0
